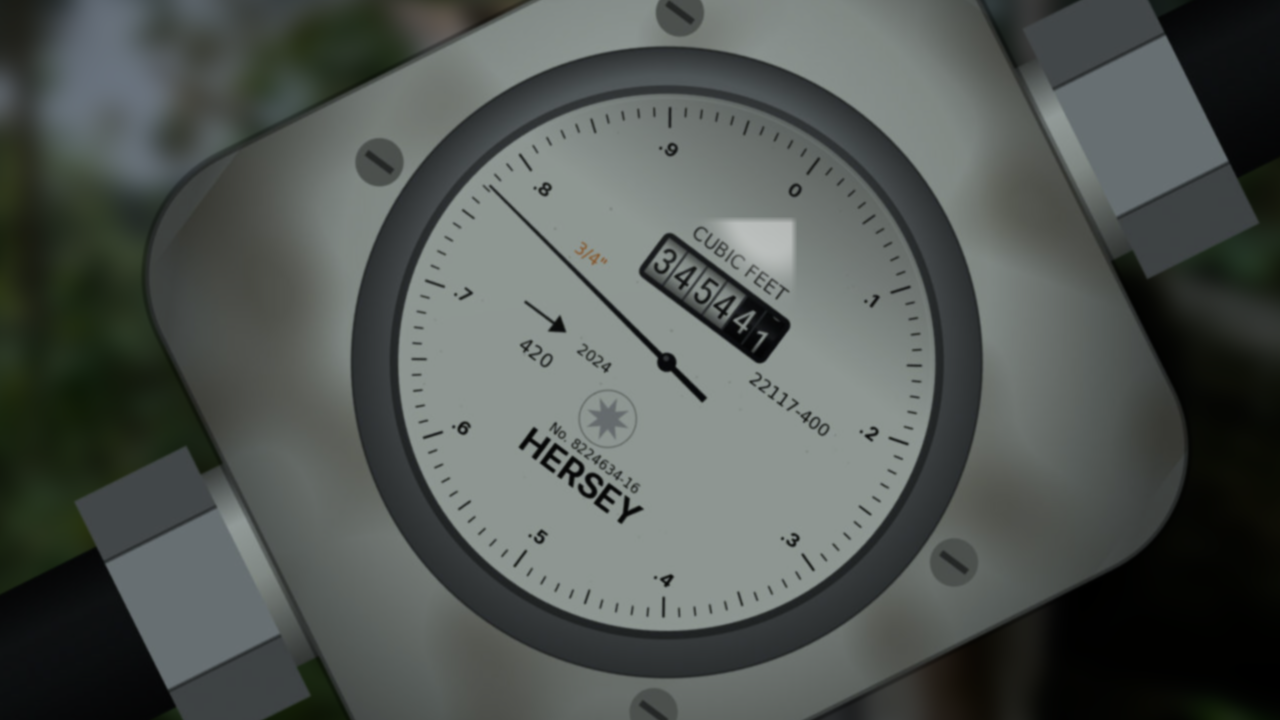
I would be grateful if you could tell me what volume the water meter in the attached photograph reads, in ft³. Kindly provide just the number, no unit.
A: 345440.77
